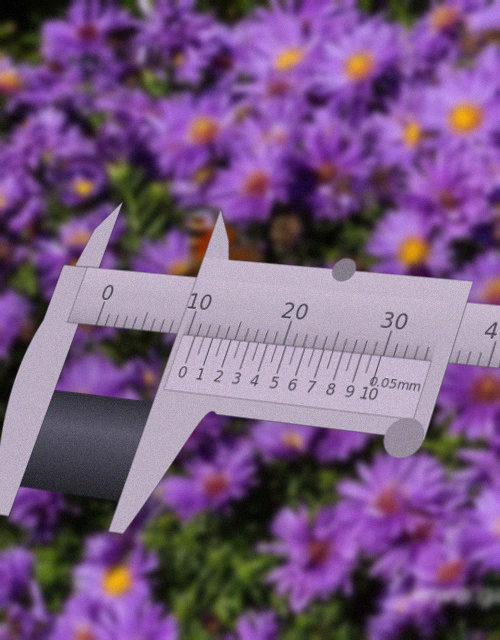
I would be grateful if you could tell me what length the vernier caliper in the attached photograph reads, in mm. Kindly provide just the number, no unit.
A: 10.8
